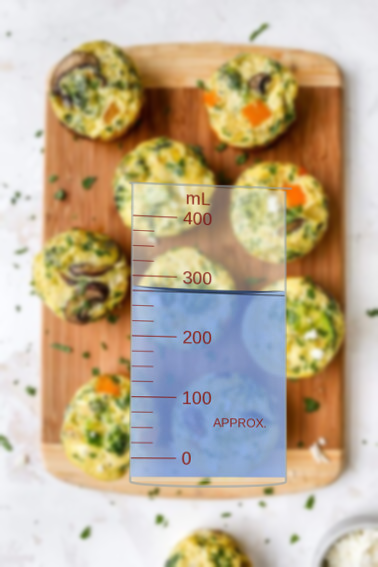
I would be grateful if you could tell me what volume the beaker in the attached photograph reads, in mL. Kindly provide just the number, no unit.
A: 275
